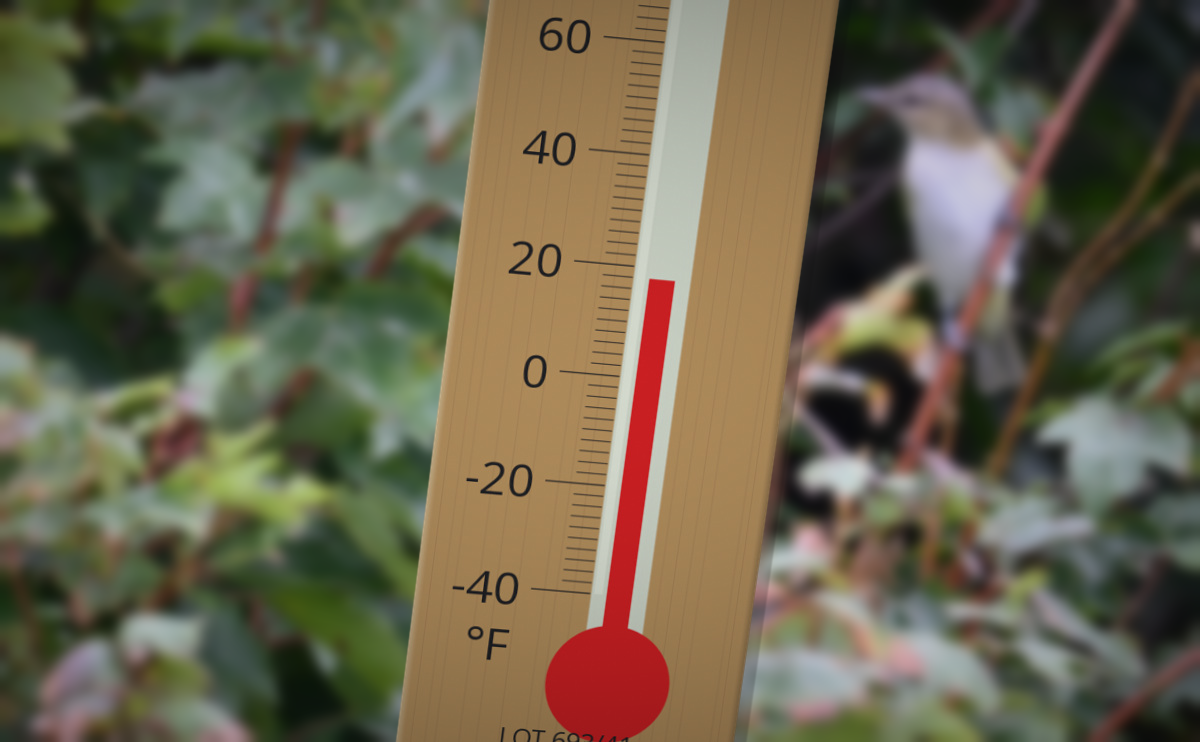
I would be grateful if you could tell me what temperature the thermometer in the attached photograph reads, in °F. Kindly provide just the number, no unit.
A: 18
